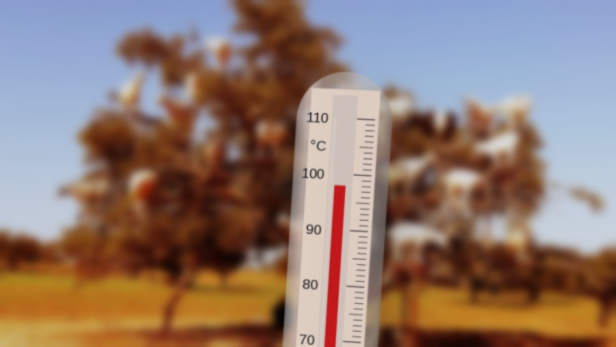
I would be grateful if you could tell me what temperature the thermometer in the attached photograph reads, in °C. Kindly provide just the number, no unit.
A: 98
